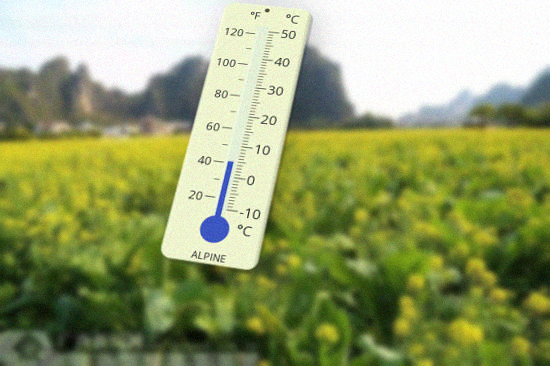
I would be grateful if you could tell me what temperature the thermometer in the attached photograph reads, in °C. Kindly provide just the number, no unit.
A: 5
